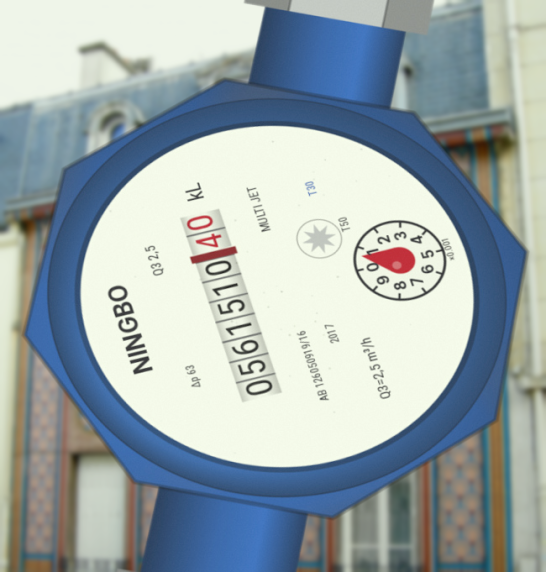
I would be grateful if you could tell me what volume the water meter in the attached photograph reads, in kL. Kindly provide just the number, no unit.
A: 561510.400
